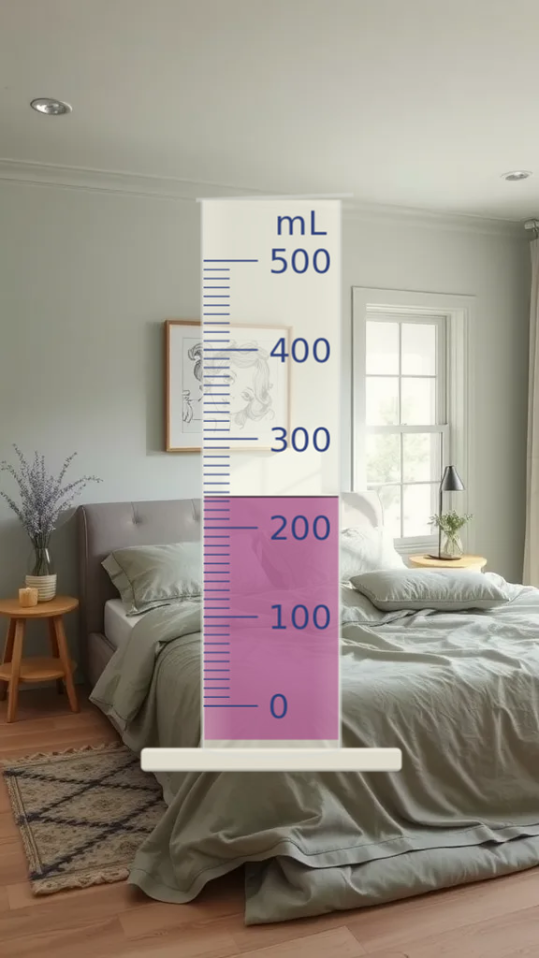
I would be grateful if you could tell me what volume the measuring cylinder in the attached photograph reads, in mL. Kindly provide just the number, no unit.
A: 235
